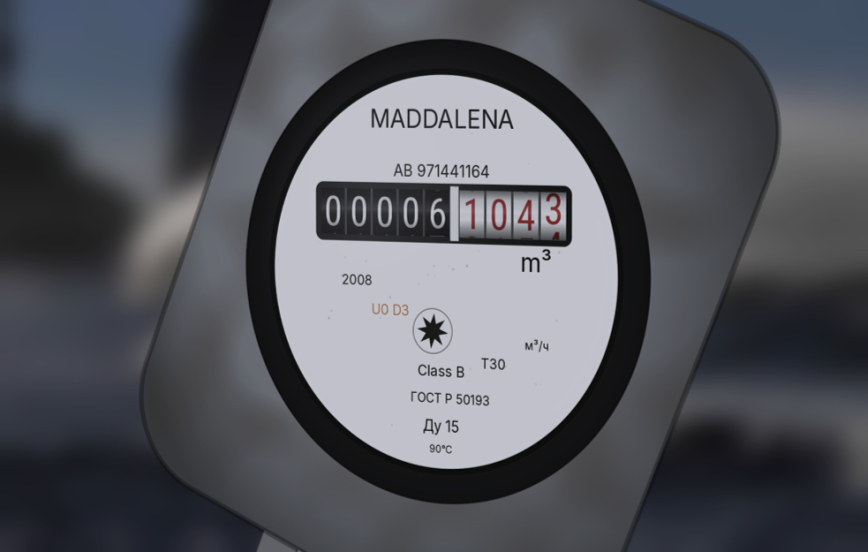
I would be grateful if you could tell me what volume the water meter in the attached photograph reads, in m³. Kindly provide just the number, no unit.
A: 6.1043
